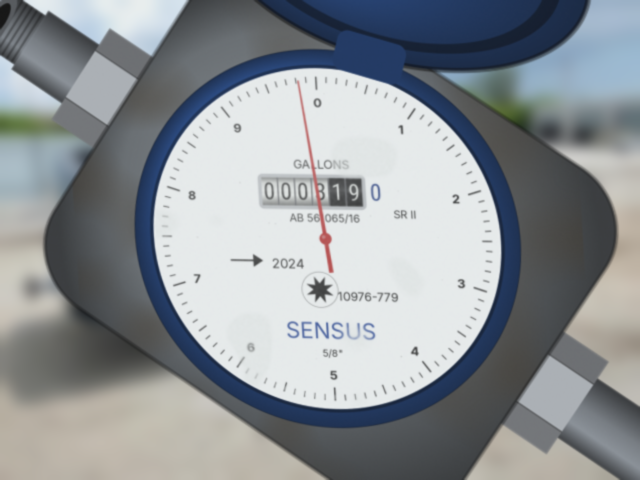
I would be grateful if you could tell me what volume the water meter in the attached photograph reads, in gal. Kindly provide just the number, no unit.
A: 3189.8
